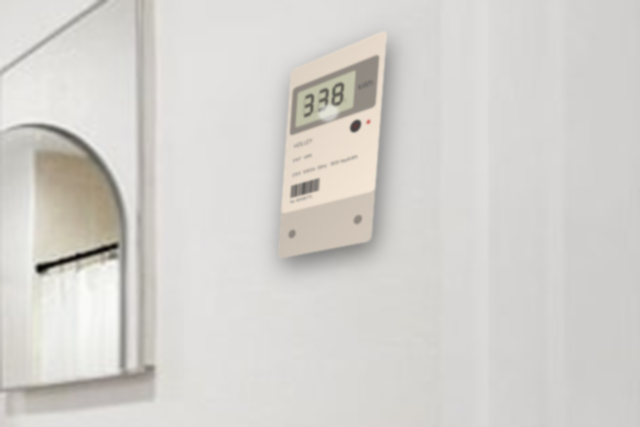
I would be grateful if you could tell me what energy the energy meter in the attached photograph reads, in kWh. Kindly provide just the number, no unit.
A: 338
